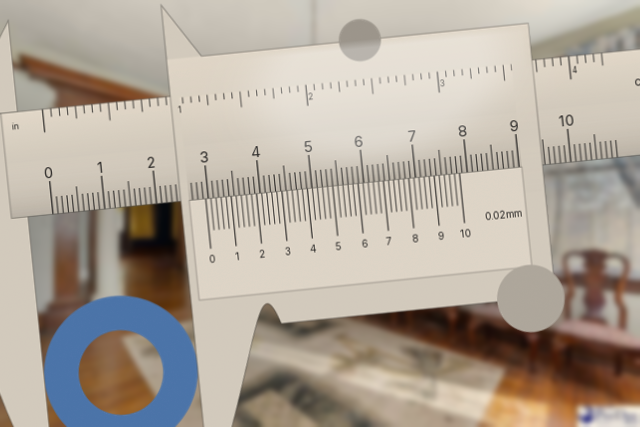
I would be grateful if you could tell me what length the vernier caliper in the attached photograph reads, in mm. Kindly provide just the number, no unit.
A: 29.5
